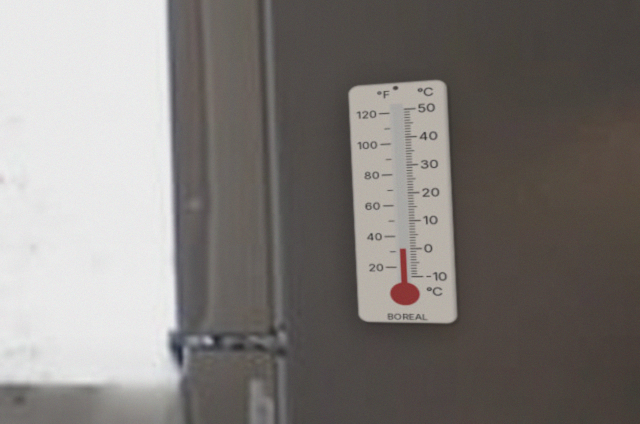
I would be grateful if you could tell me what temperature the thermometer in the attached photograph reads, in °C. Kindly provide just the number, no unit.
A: 0
